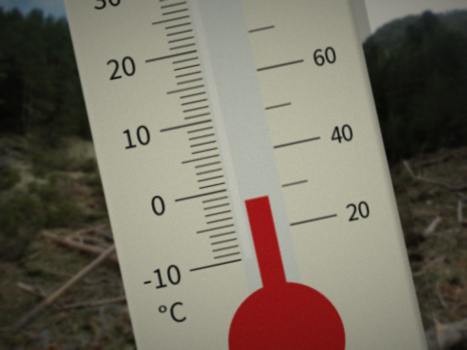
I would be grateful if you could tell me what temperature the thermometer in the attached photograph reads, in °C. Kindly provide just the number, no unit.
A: -2
